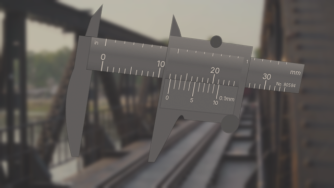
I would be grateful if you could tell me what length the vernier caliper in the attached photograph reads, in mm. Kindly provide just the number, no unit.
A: 12.2
